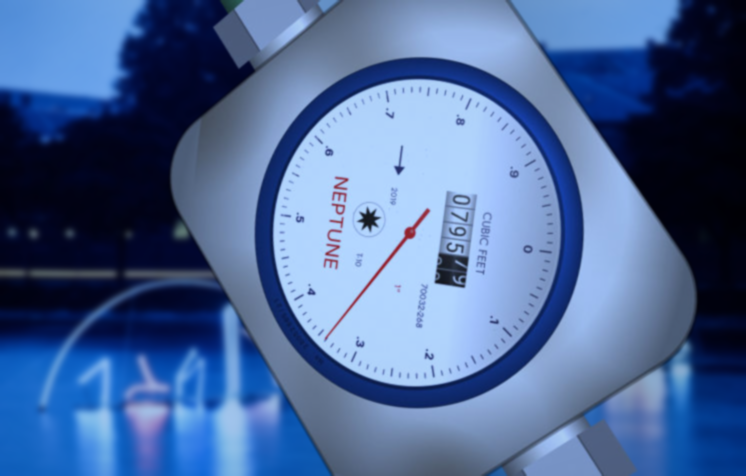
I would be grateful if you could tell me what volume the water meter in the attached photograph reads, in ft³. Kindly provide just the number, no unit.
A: 79579.34
